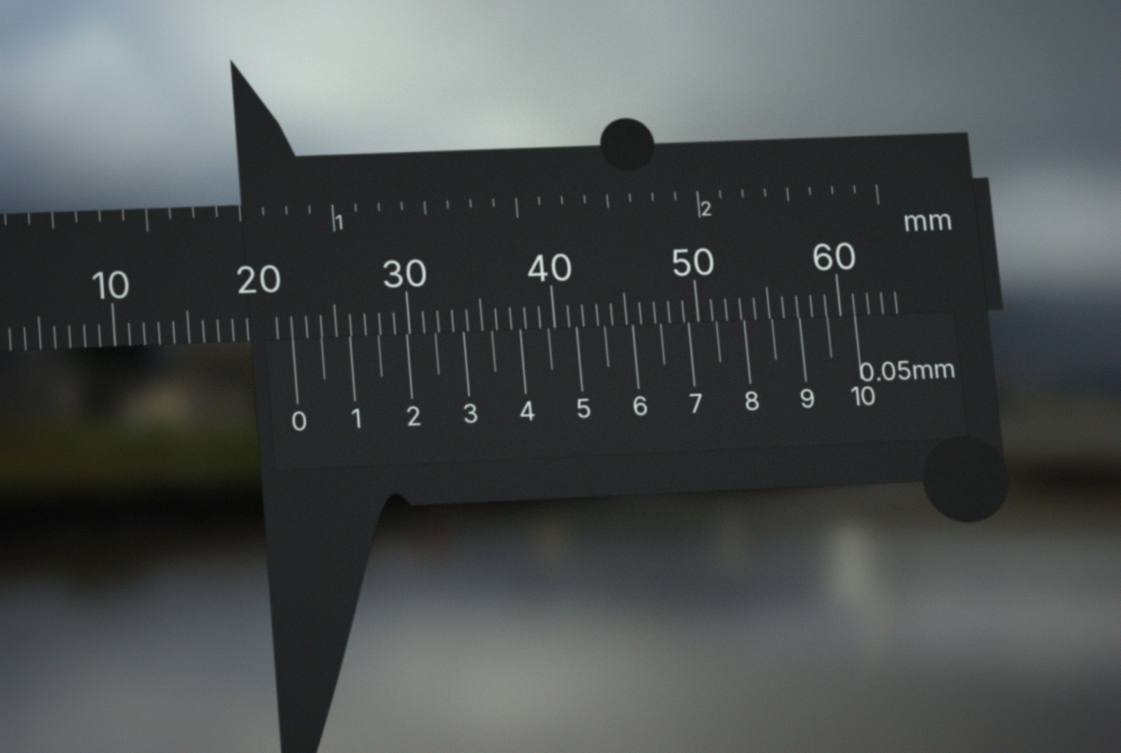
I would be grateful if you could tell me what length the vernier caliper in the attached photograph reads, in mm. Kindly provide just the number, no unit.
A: 22.0
